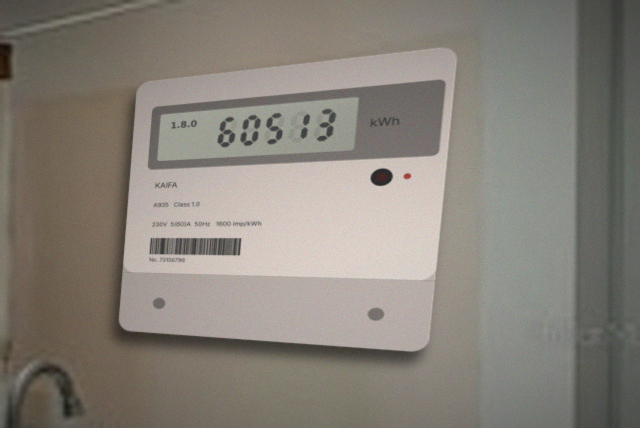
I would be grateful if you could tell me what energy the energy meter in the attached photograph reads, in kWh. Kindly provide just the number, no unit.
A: 60513
